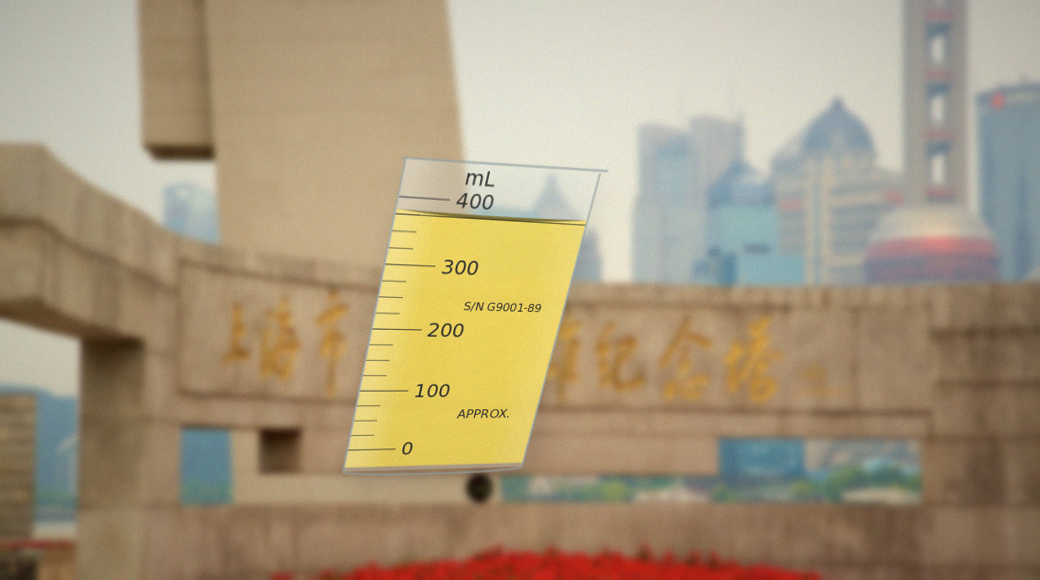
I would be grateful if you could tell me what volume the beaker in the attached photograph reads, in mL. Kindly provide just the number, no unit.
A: 375
